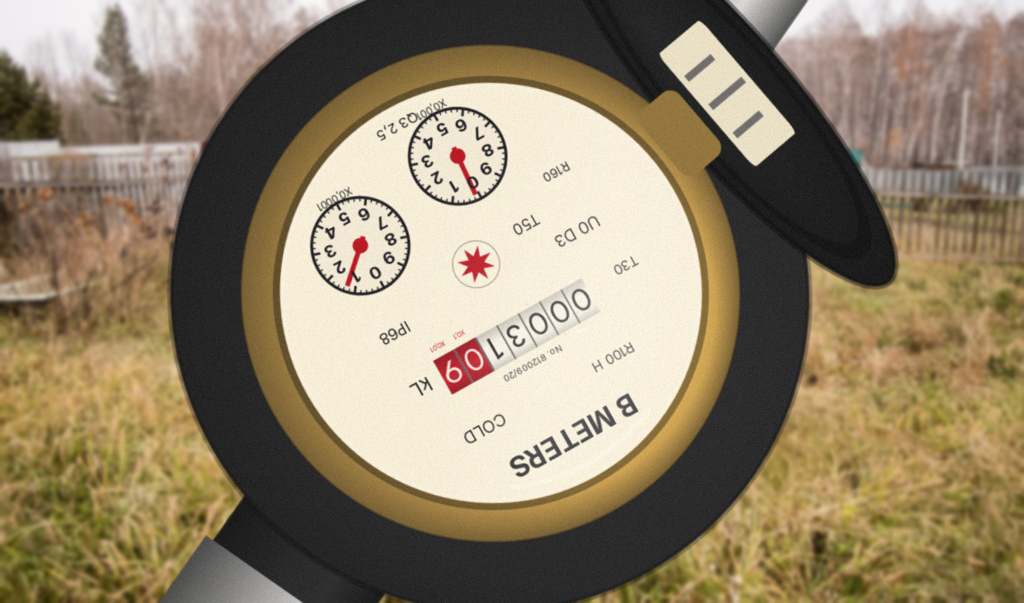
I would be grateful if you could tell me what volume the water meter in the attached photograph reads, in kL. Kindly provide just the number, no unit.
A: 31.0901
